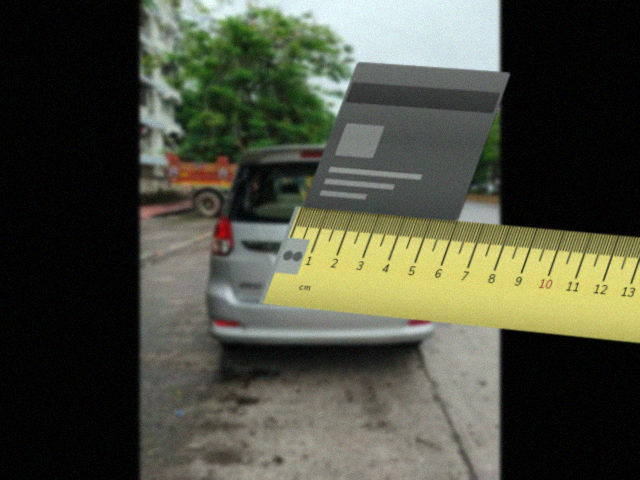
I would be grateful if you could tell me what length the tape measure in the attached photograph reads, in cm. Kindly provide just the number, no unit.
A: 6
